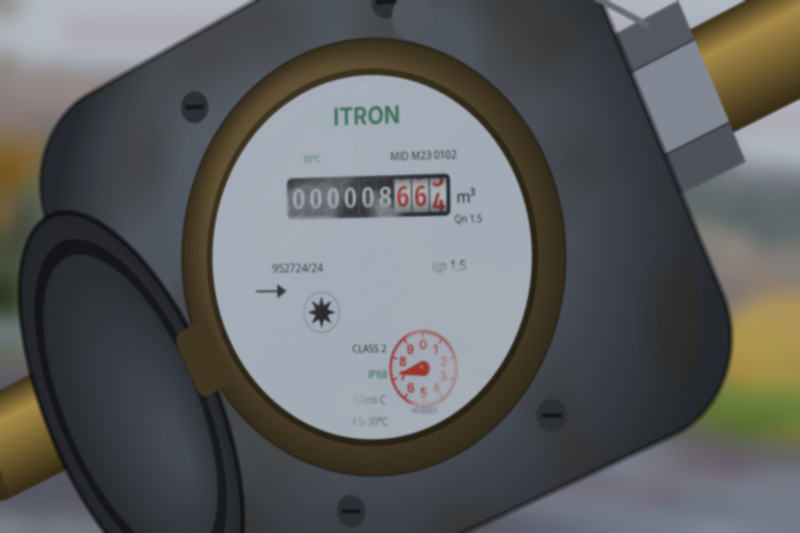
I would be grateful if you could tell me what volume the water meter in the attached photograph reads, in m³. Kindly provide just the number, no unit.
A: 8.6637
